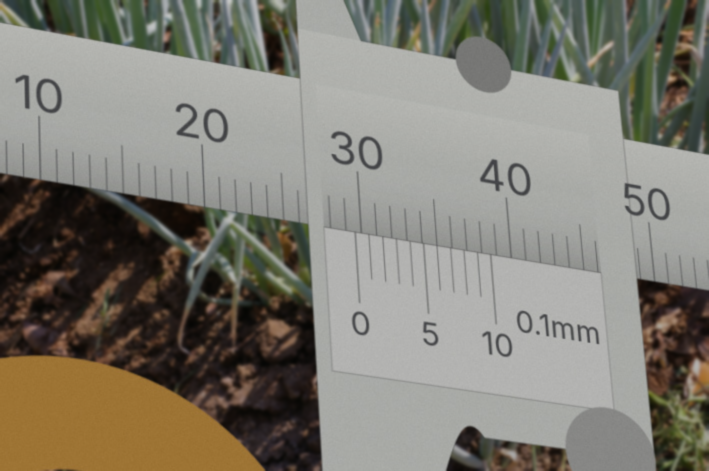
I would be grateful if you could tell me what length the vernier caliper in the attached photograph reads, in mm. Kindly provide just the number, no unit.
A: 29.6
